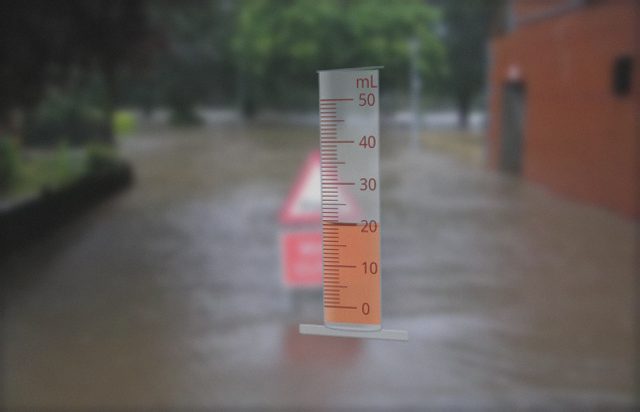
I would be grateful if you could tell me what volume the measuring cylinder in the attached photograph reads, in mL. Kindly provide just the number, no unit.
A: 20
